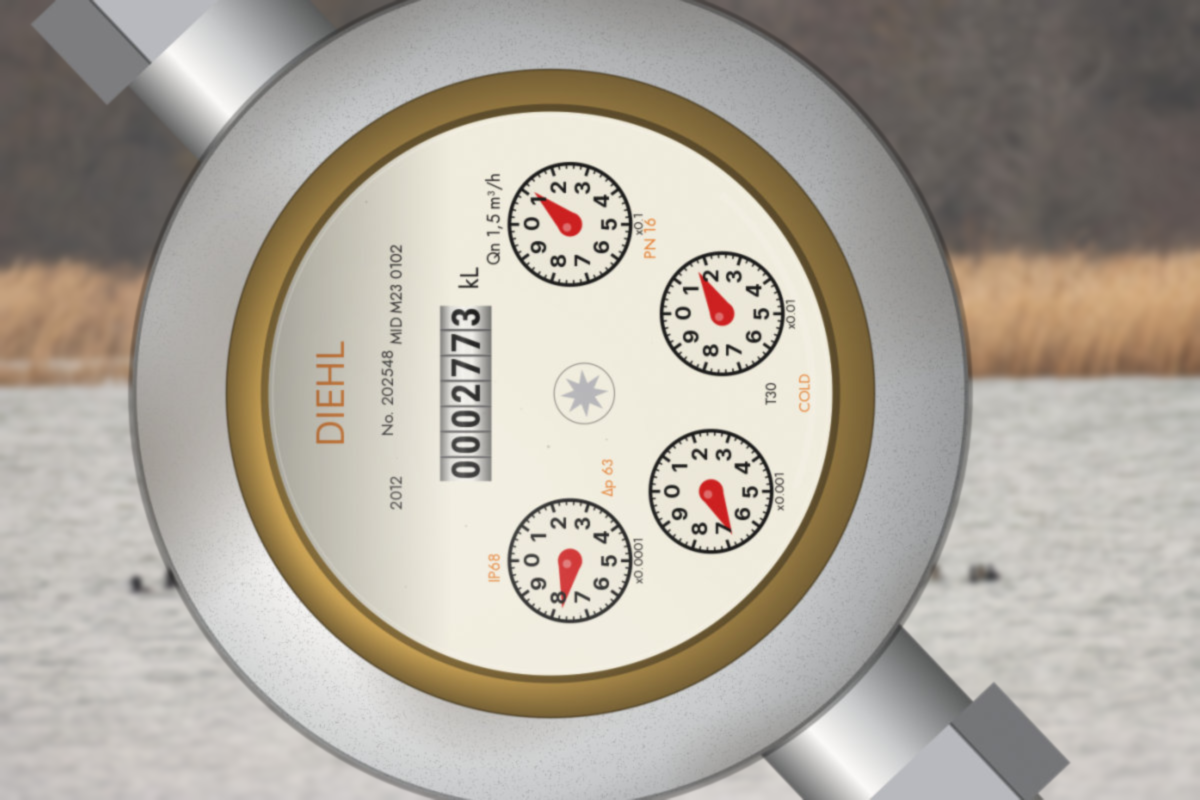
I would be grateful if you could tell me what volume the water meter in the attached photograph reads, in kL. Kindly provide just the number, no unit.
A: 2773.1167
